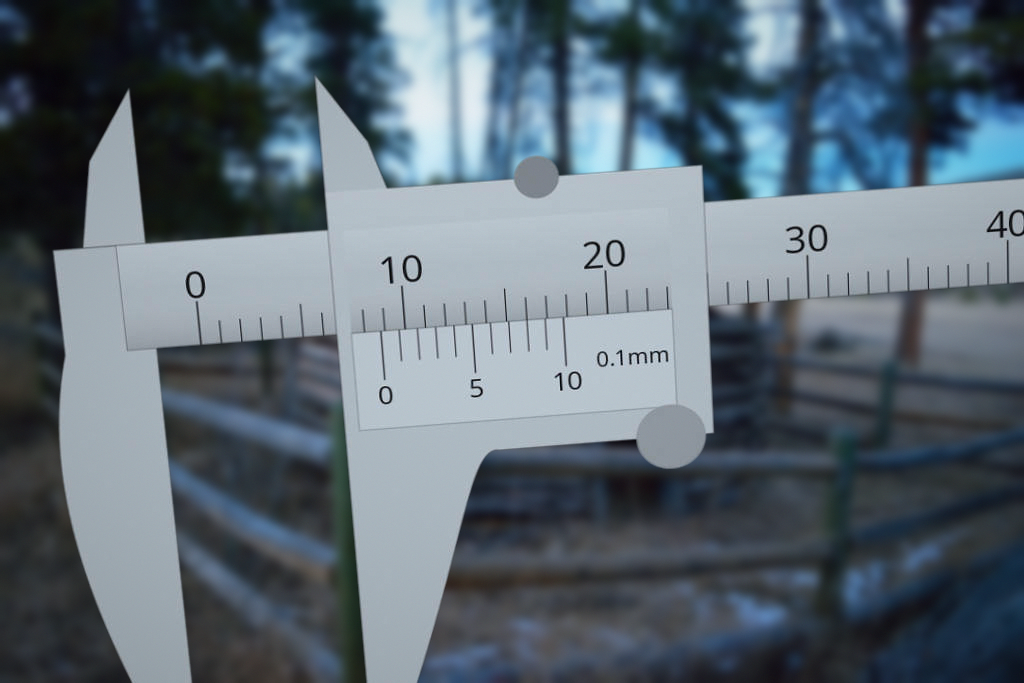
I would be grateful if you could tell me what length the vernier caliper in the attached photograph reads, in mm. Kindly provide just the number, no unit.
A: 8.8
